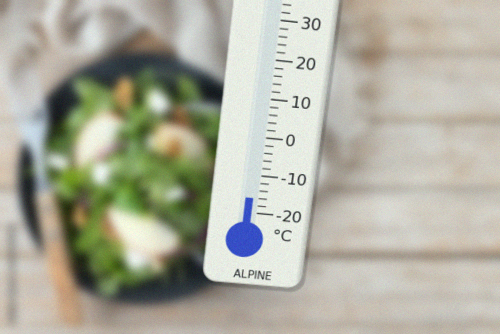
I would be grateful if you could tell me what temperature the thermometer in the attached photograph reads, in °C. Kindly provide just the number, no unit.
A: -16
